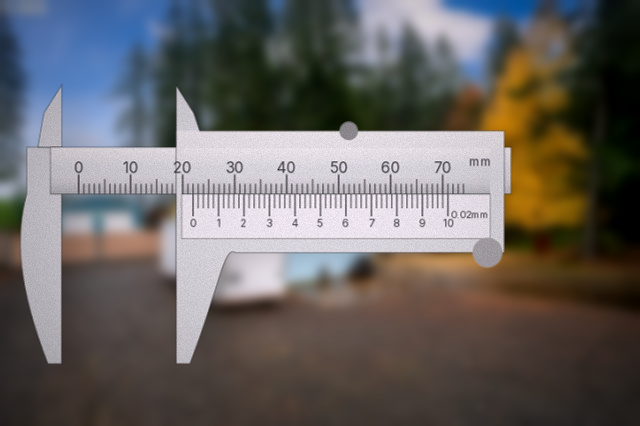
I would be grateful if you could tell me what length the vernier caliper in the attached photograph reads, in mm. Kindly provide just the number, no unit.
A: 22.0
